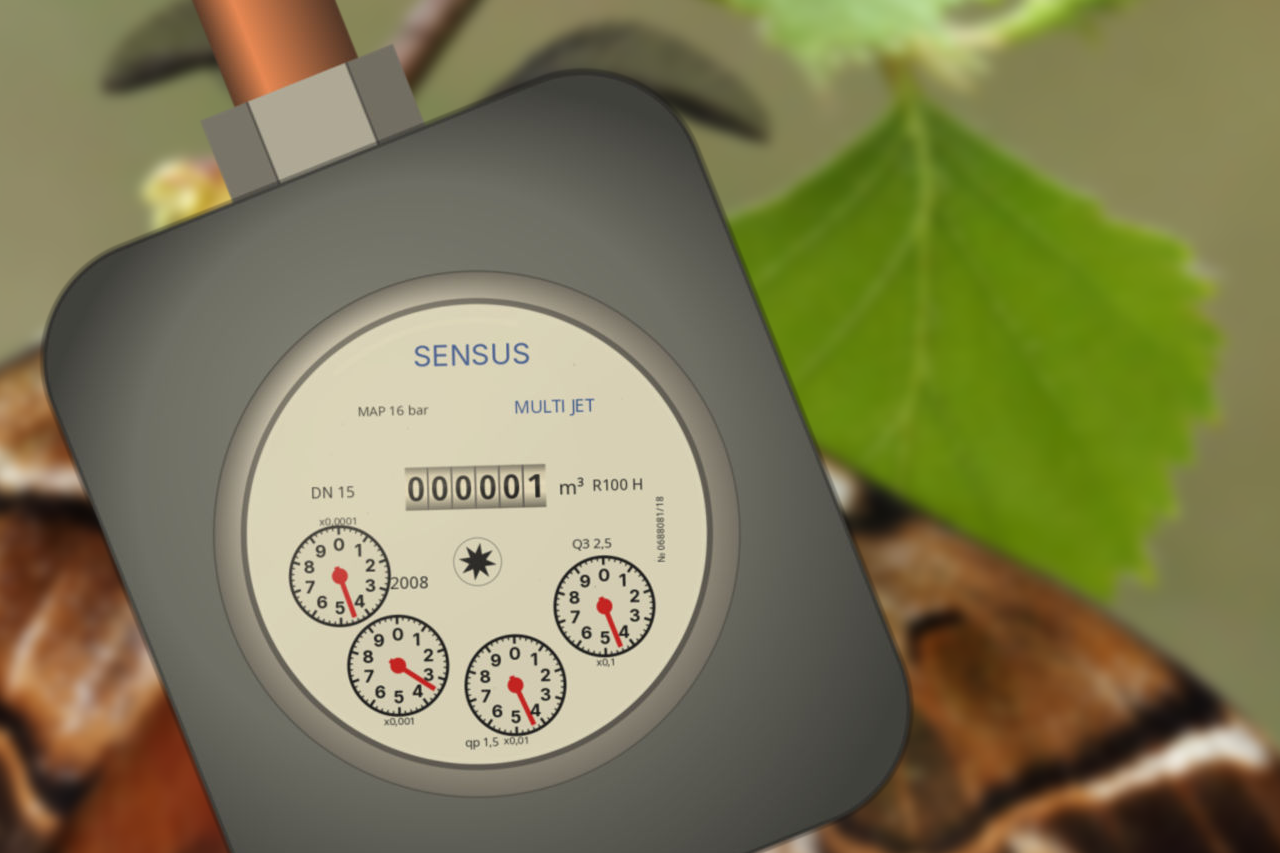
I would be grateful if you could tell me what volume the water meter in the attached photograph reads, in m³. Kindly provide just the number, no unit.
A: 1.4434
